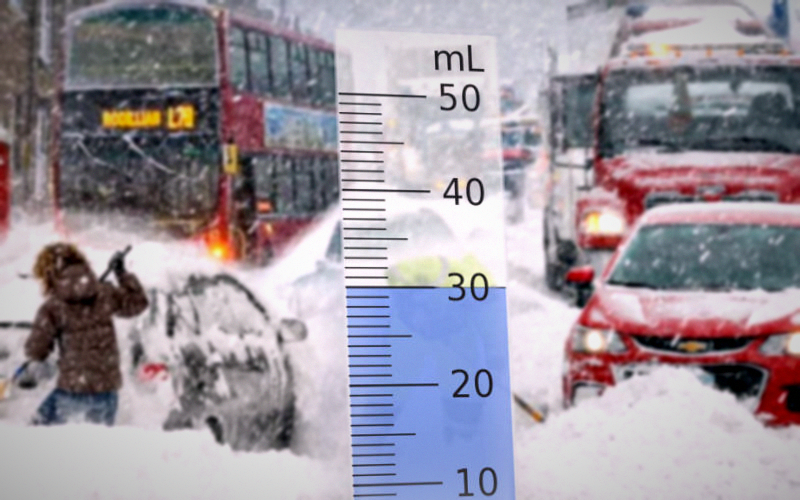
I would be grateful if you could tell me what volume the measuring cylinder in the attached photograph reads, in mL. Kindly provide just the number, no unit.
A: 30
